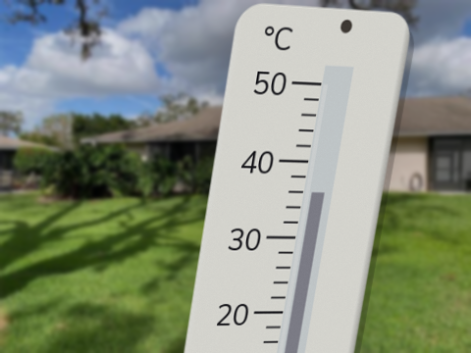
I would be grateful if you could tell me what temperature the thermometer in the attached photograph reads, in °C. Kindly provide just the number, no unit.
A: 36
